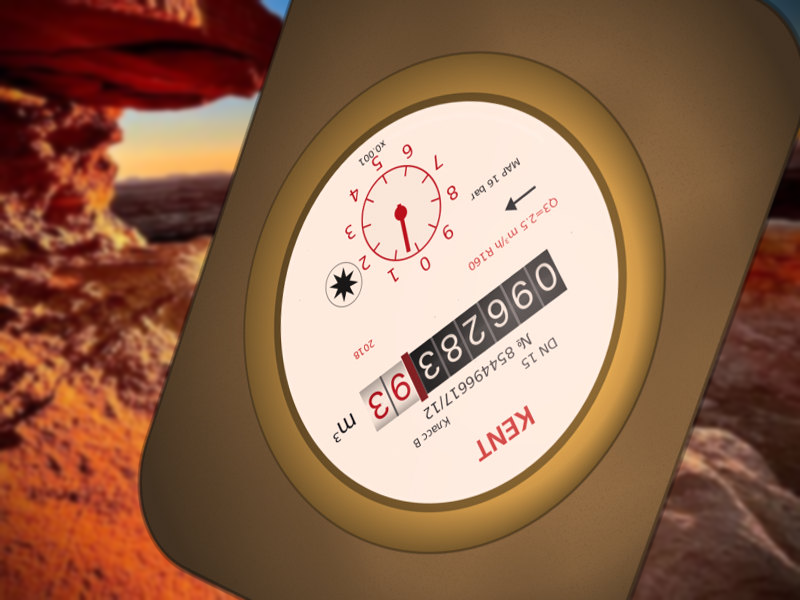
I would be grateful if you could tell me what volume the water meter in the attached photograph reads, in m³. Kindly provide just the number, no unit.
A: 96283.930
